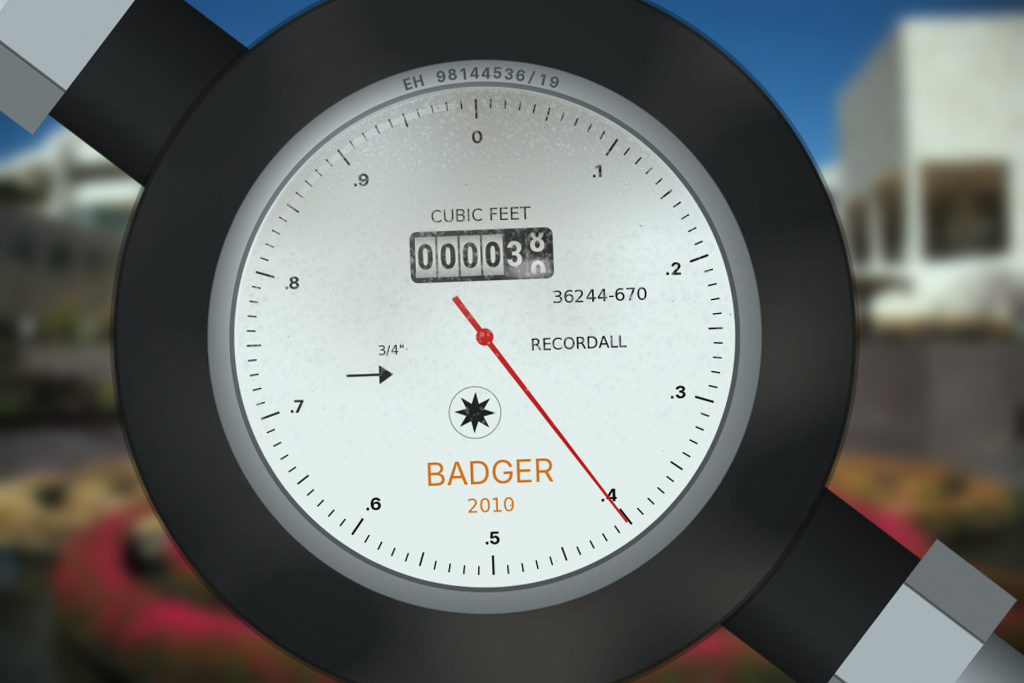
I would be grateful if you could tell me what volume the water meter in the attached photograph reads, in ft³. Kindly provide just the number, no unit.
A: 38.40
